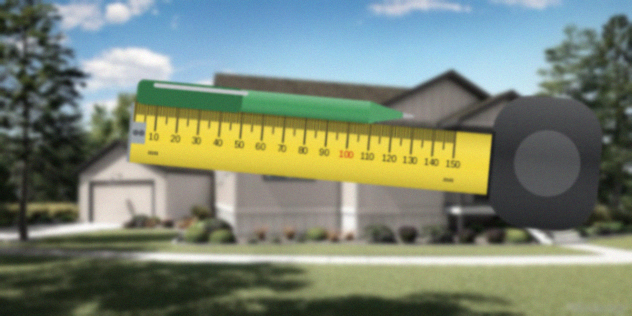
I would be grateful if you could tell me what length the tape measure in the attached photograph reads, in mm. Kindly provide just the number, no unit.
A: 130
